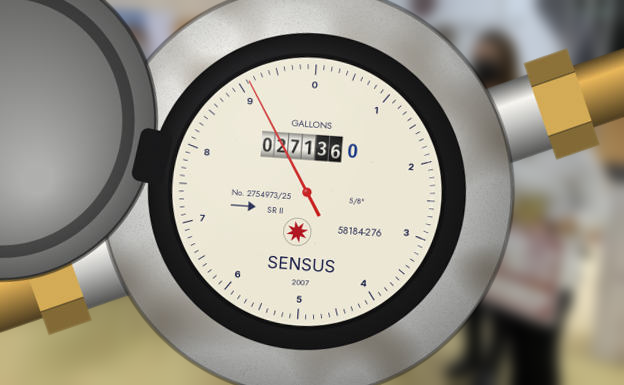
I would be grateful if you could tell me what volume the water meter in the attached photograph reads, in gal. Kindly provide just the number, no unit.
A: 271359.1
